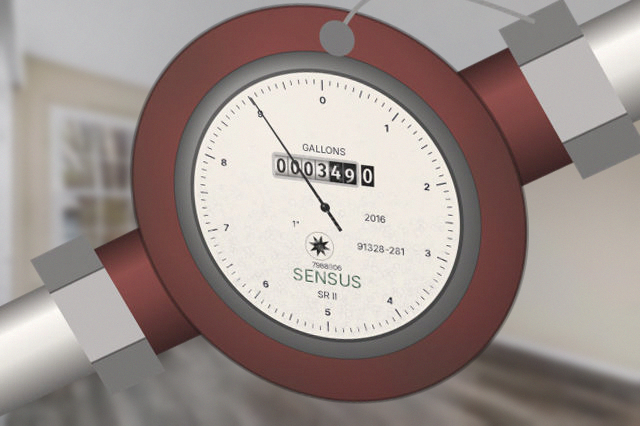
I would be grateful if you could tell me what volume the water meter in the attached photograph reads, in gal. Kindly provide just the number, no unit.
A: 3489.0
